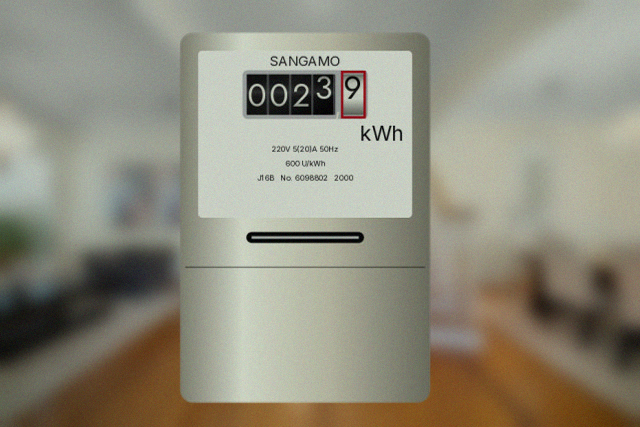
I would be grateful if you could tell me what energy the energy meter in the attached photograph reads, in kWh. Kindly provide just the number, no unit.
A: 23.9
